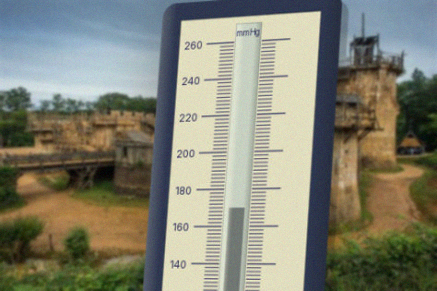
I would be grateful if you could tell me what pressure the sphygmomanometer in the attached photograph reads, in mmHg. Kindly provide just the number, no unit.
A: 170
